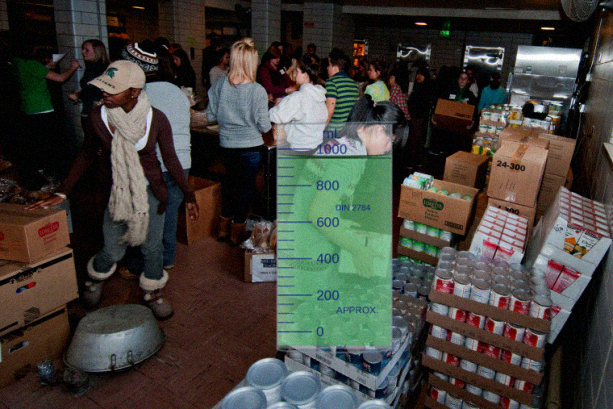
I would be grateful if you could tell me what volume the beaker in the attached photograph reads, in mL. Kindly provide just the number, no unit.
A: 950
